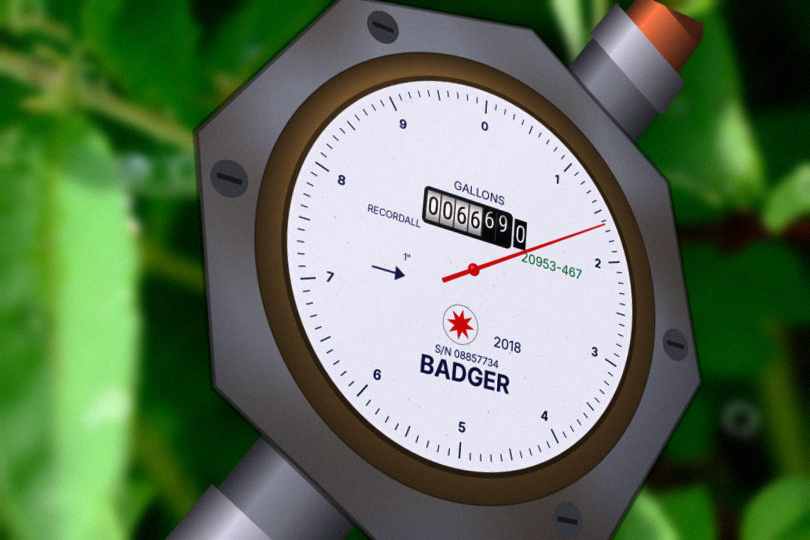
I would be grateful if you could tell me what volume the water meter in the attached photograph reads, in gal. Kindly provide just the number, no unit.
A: 66691.6
